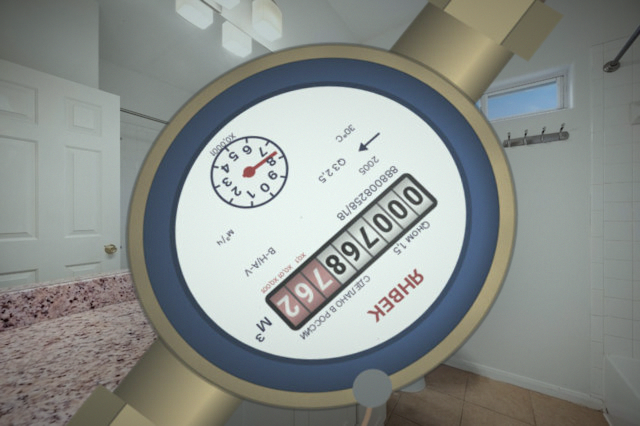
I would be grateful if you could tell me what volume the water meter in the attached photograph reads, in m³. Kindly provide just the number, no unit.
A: 768.7627
